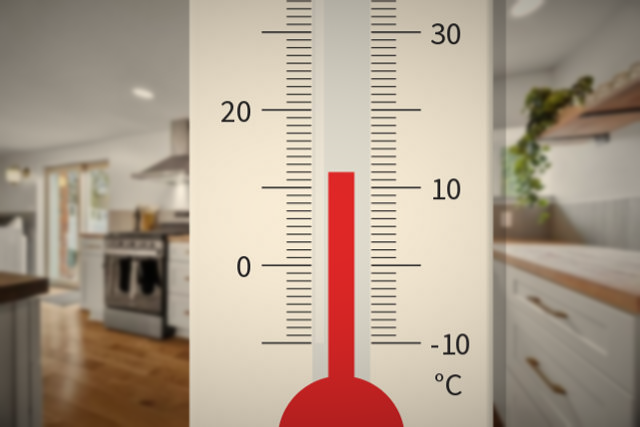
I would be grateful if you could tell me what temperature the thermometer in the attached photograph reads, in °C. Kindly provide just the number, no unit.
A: 12
